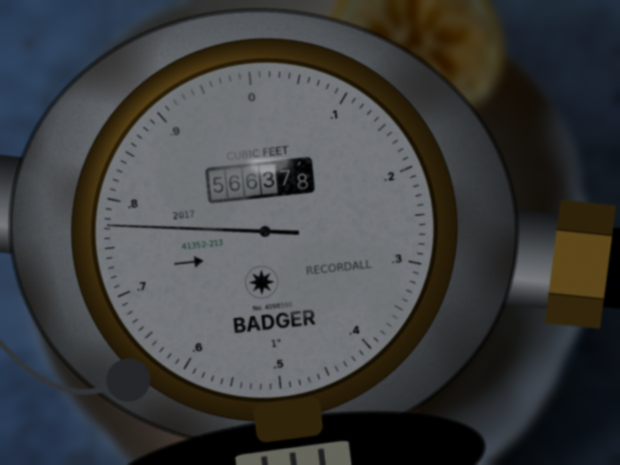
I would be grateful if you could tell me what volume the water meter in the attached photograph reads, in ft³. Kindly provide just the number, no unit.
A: 566377.77
